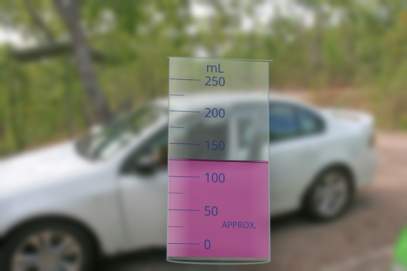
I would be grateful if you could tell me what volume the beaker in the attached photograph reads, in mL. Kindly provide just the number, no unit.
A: 125
